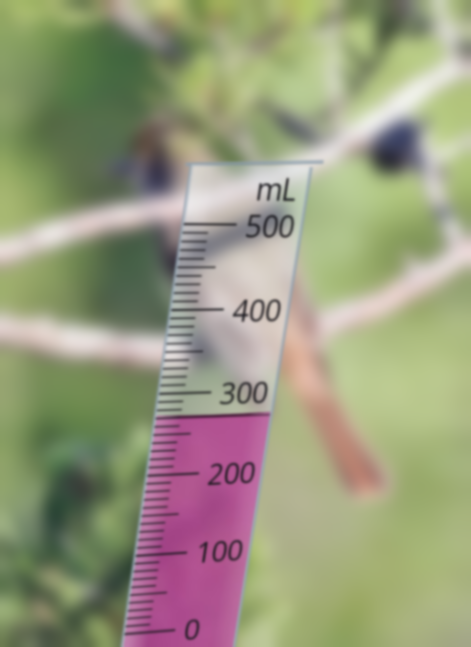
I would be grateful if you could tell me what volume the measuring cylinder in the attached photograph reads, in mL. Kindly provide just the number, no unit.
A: 270
